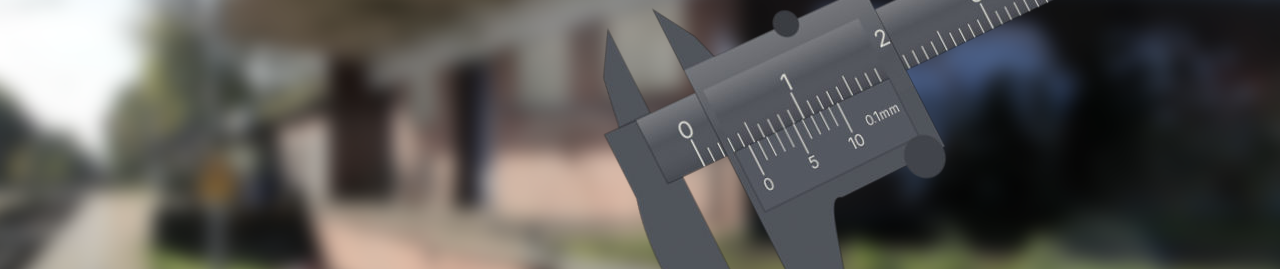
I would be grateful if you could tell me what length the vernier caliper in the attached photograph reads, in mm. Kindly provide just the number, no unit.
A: 4.4
